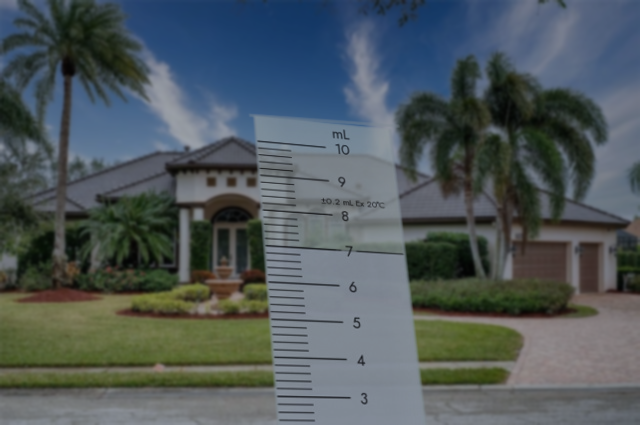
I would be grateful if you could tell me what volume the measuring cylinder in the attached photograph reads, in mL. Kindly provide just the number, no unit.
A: 7
